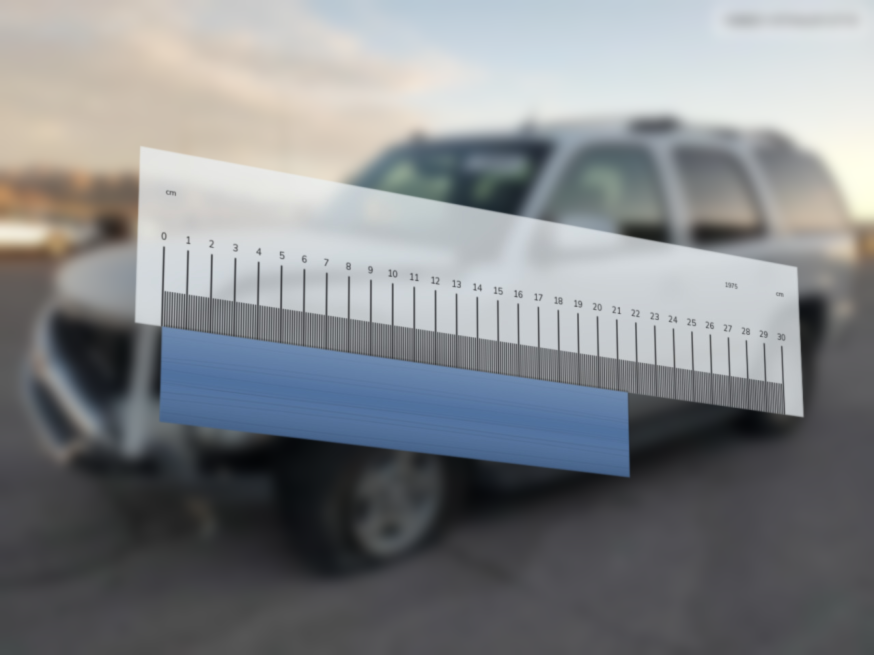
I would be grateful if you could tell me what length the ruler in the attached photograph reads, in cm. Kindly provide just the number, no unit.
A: 21.5
